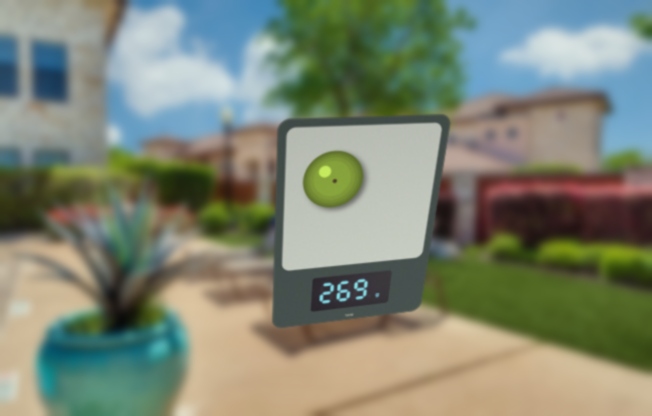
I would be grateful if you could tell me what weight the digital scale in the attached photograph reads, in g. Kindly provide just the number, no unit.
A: 269
